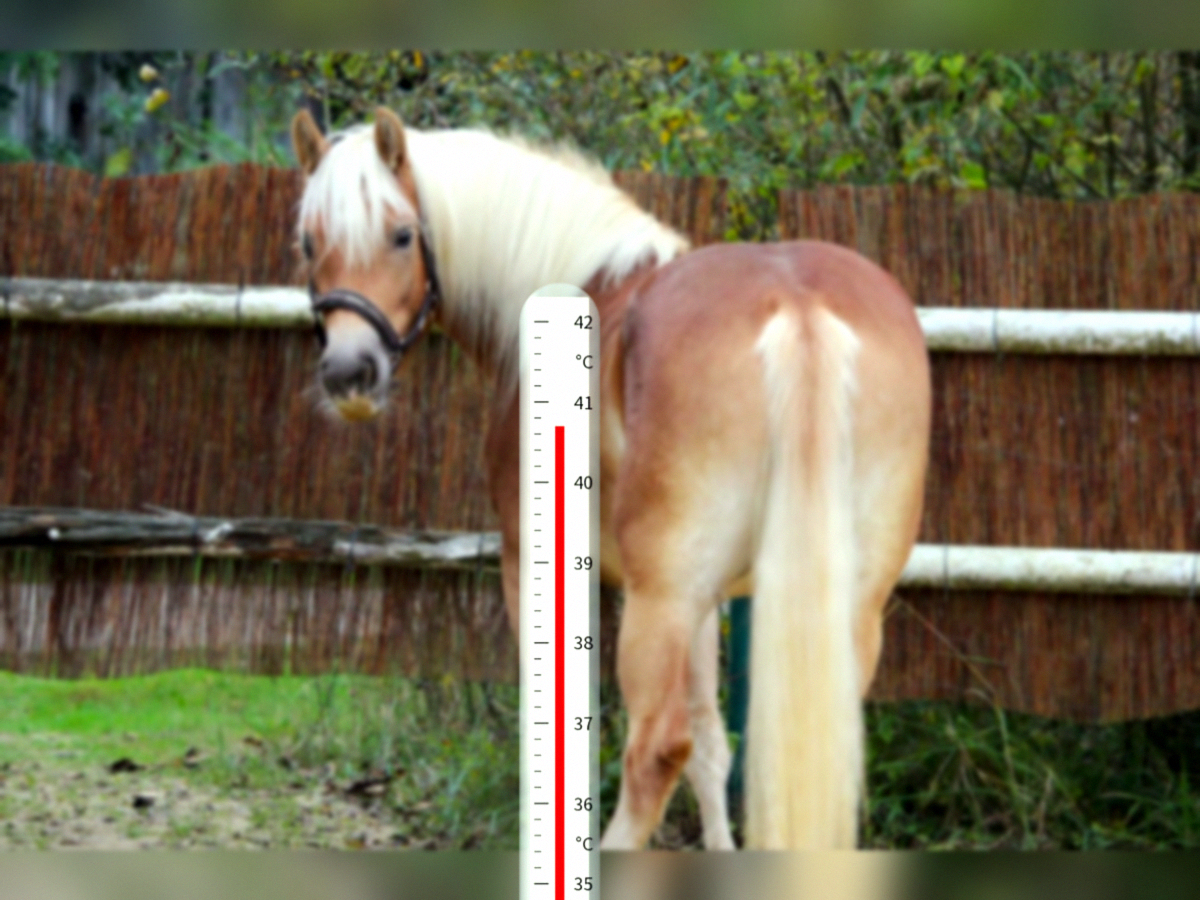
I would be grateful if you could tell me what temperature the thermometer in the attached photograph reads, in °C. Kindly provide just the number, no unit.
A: 40.7
